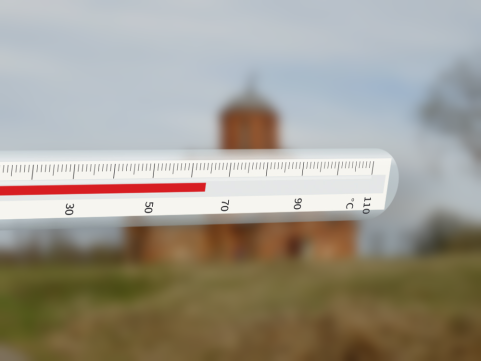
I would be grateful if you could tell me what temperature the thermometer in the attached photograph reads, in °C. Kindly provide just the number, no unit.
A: 64
